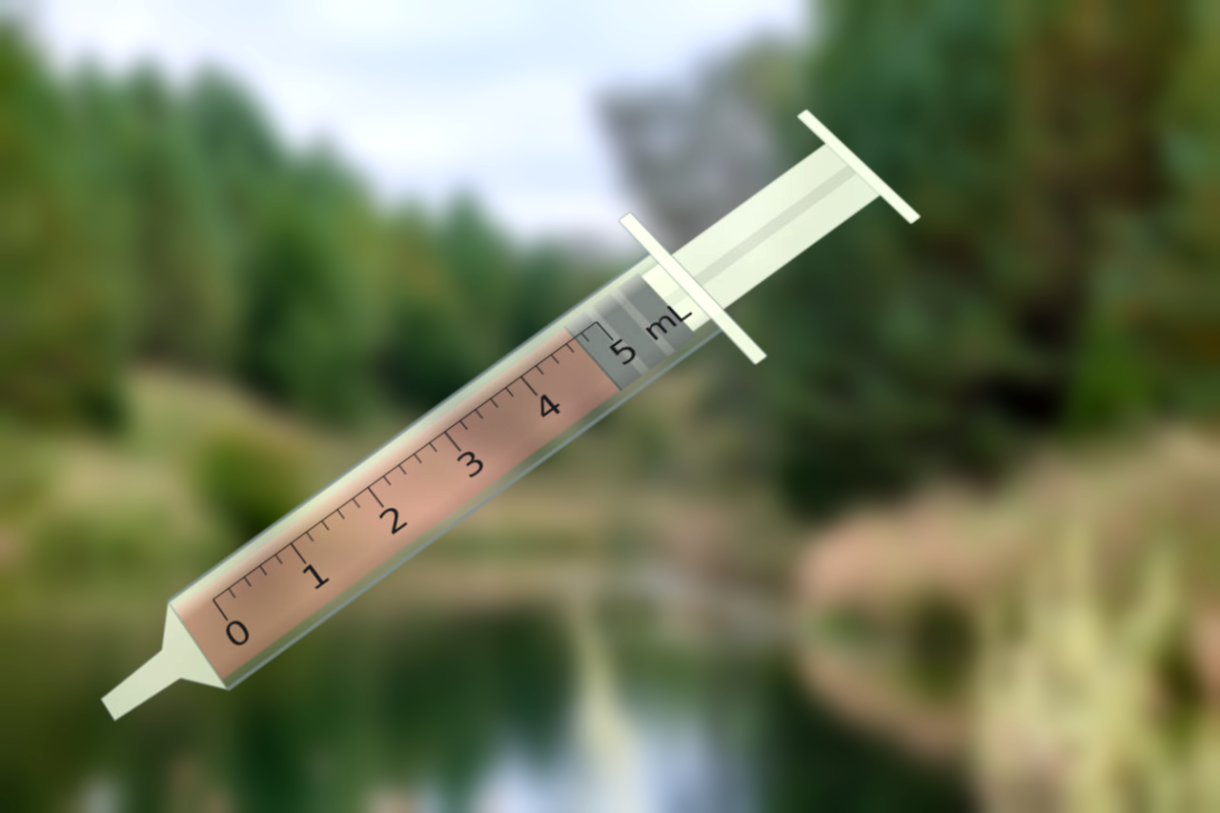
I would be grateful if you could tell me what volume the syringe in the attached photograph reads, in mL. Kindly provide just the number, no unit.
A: 4.7
